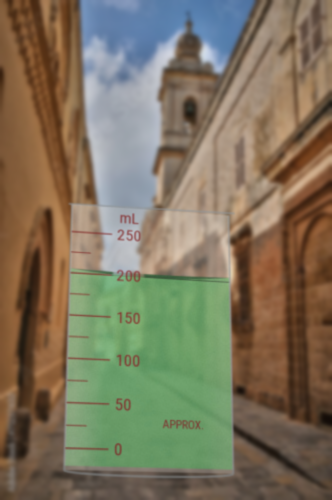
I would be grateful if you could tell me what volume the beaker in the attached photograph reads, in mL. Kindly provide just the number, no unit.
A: 200
